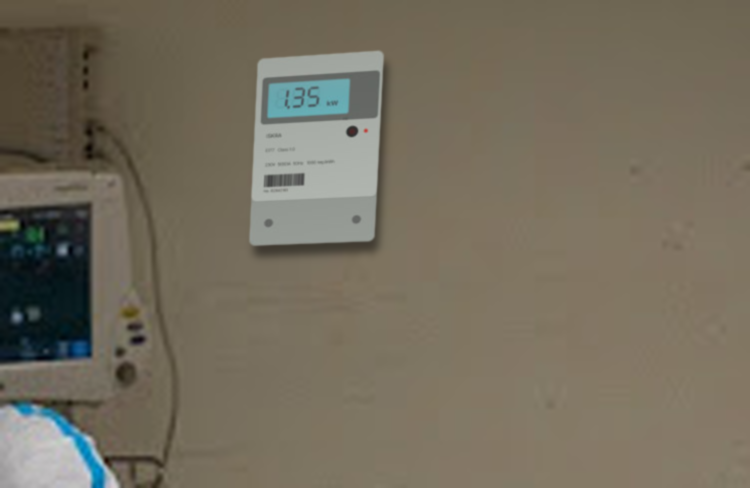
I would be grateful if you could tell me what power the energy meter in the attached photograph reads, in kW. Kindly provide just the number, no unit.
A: 1.35
